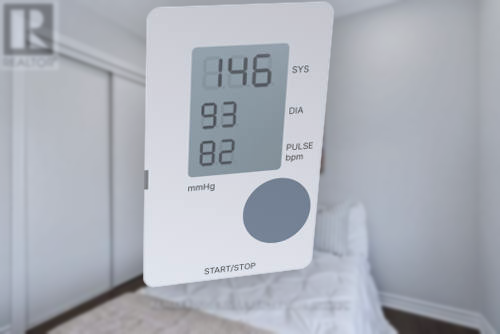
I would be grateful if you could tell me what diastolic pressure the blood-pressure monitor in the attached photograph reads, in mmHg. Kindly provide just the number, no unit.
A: 93
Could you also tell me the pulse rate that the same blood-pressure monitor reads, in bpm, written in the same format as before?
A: 82
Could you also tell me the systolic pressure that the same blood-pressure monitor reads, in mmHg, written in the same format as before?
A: 146
